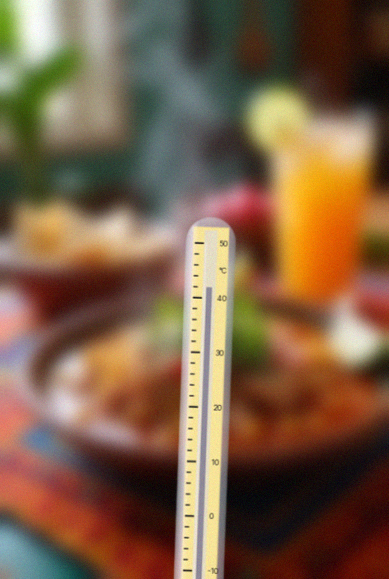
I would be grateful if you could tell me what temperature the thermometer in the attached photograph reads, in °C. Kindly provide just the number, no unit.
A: 42
